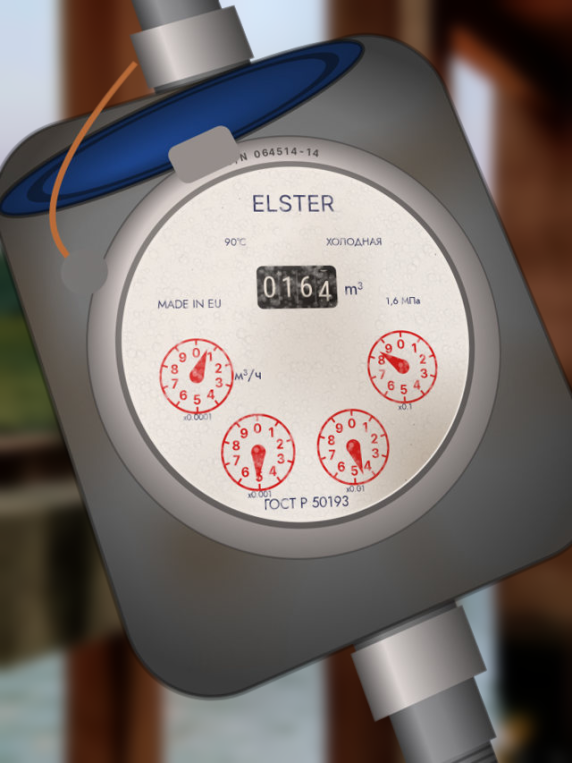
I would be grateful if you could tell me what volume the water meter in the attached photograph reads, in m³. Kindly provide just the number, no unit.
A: 163.8450
